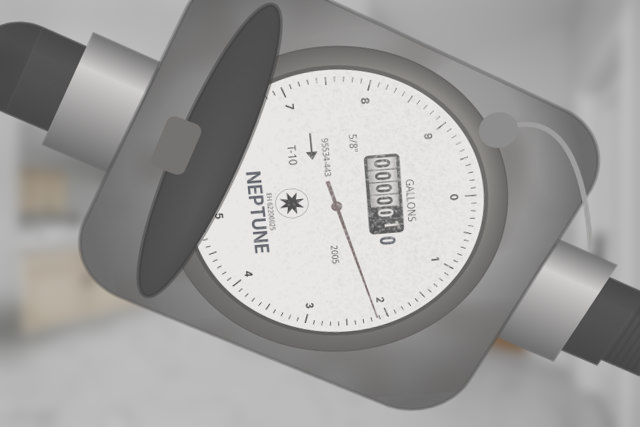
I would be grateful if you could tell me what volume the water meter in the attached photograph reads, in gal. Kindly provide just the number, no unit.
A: 12.1
